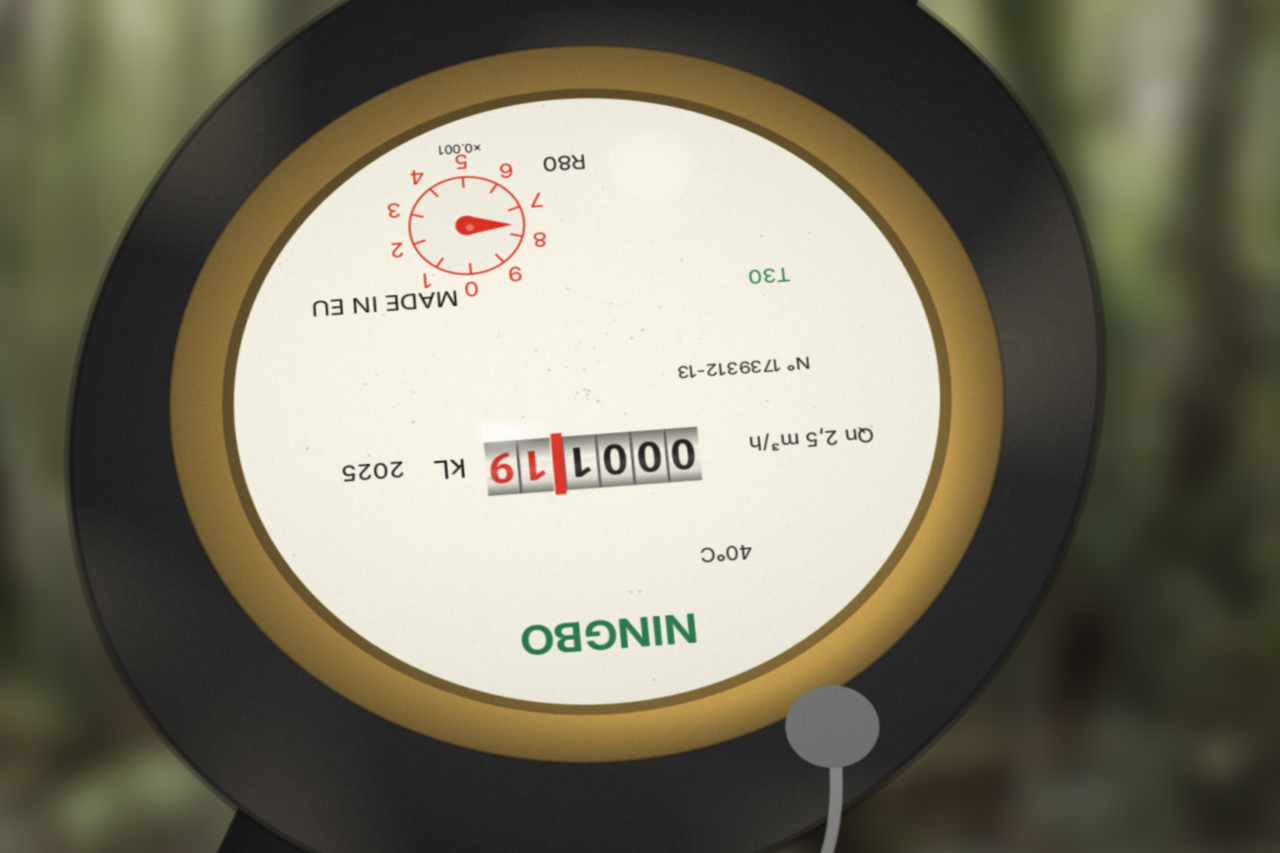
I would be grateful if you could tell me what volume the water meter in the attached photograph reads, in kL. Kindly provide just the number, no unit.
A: 1.197
